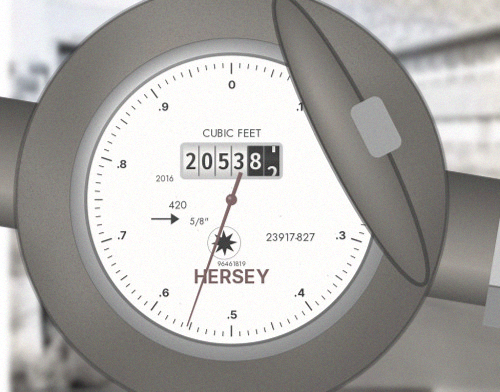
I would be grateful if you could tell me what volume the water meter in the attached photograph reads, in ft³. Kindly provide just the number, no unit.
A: 205381.55
